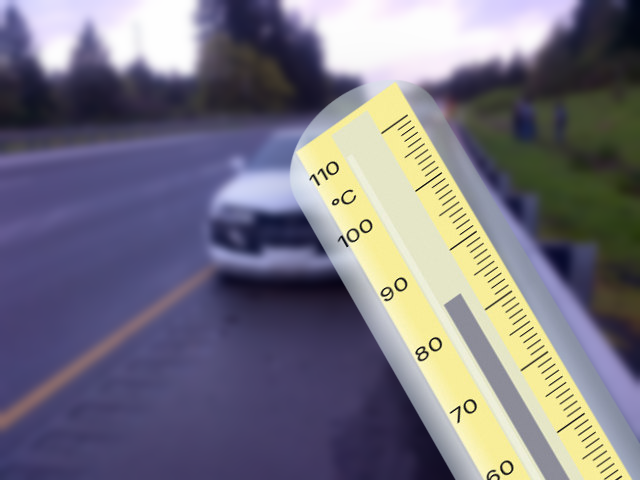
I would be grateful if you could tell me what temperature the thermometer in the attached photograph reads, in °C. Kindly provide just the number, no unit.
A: 84
